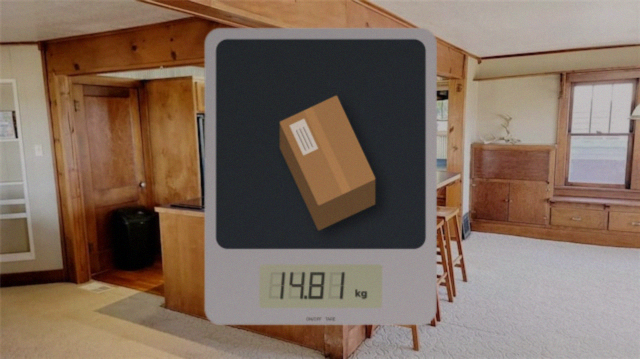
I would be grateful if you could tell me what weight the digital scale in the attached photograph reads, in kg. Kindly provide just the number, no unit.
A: 14.81
